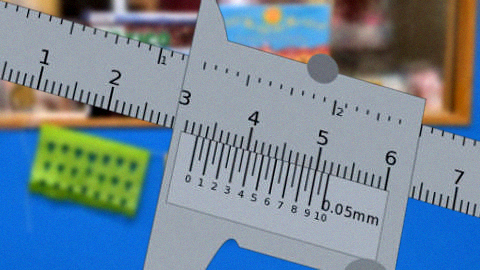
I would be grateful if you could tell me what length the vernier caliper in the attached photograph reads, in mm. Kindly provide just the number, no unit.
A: 32.8
